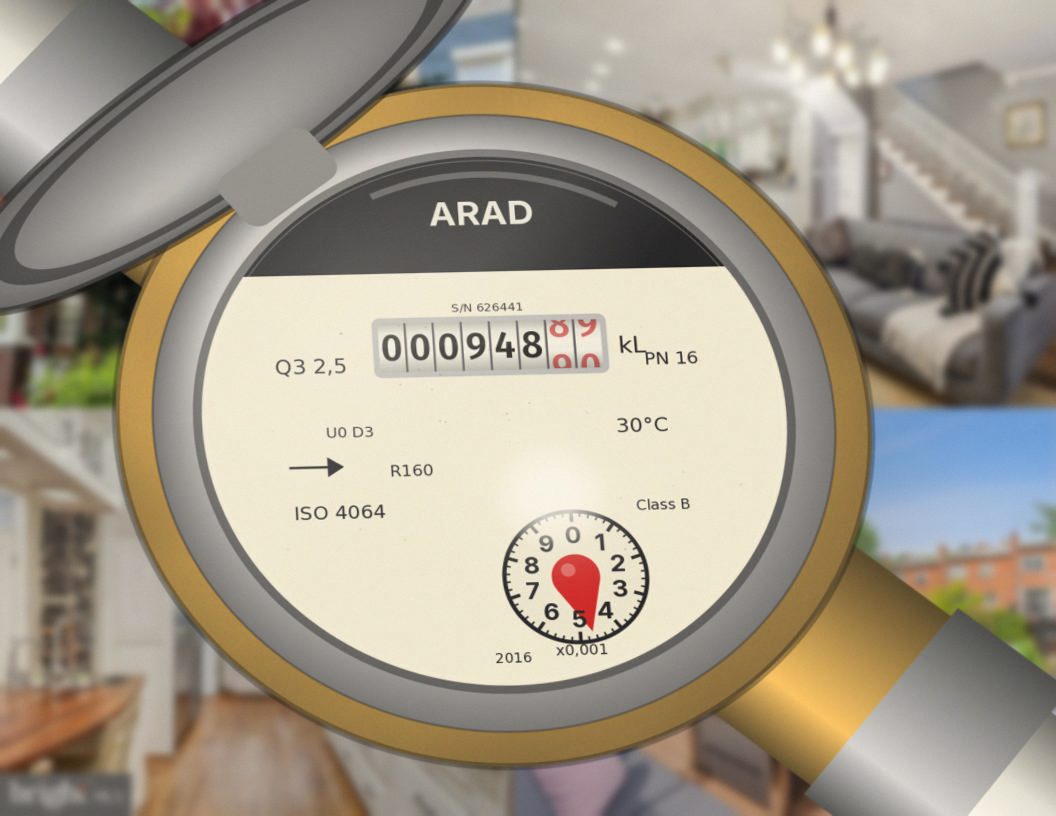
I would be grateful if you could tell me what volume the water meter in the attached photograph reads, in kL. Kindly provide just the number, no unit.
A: 948.894
